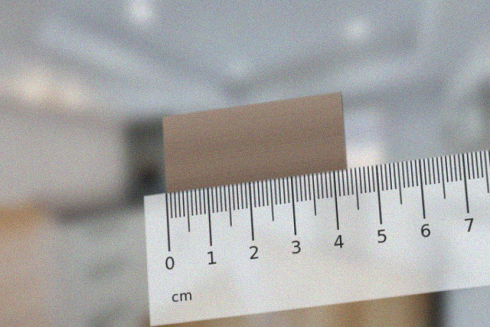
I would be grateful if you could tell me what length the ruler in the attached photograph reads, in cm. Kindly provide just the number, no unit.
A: 4.3
